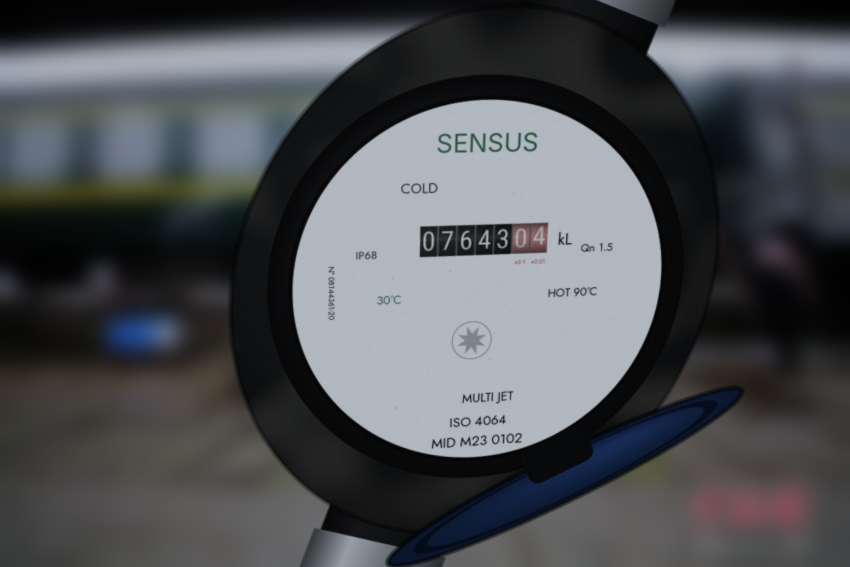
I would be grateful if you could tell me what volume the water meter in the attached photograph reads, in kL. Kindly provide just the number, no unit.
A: 7643.04
